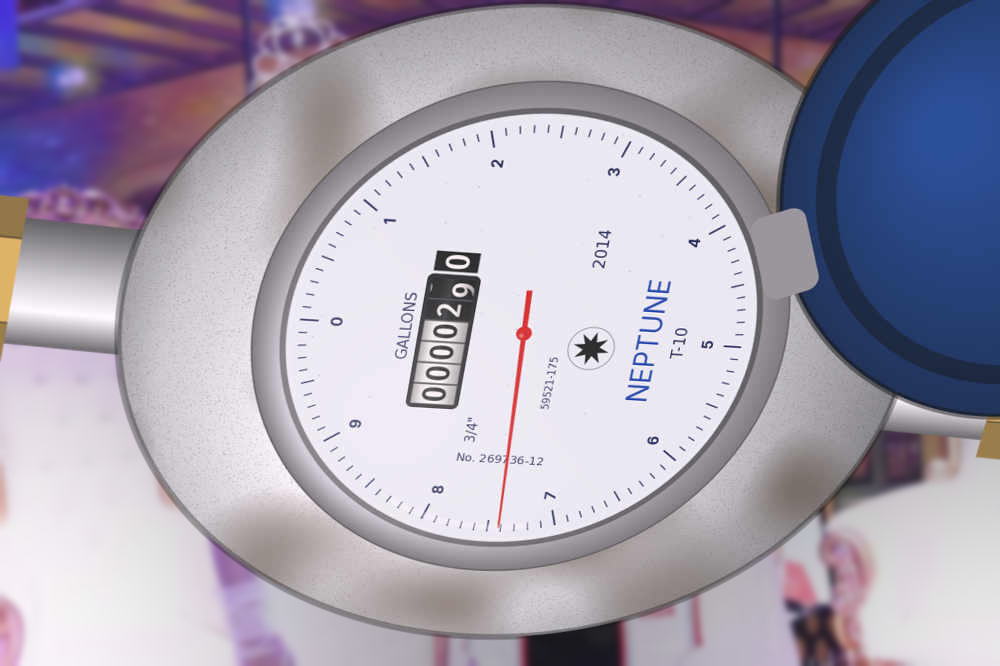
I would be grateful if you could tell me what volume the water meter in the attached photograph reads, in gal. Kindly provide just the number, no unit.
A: 287.4
